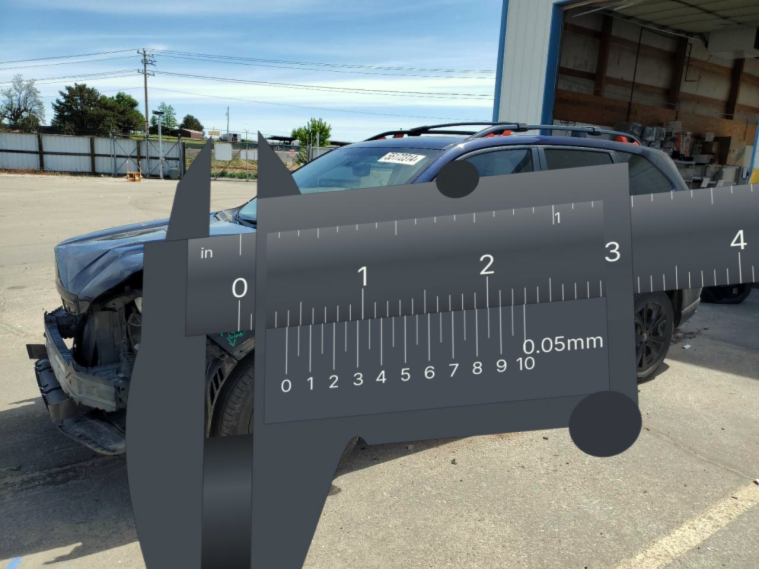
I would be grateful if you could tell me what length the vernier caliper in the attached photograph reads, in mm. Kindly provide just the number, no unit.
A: 3.9
